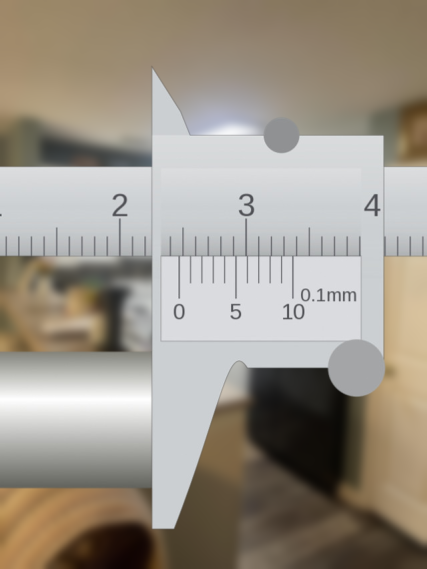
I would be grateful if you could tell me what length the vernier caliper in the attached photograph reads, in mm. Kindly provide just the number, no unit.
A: 24.7
